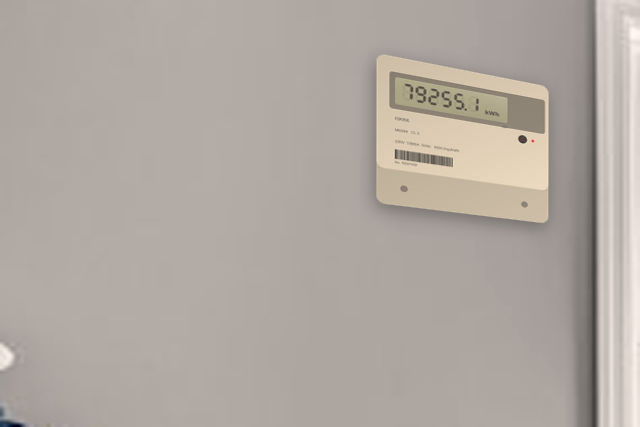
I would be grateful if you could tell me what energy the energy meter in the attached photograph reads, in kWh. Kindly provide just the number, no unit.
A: 79255.1
